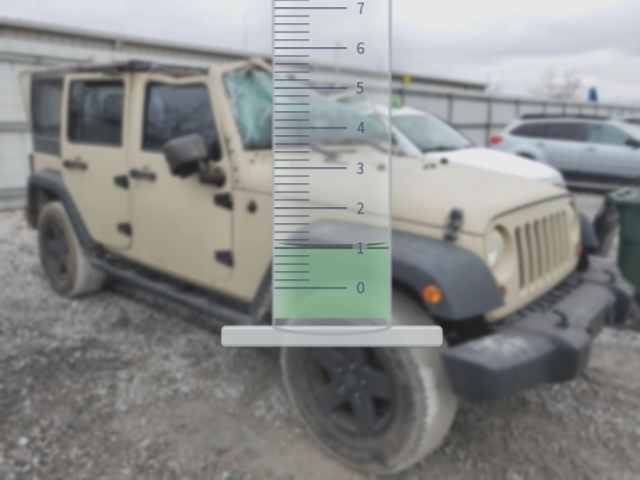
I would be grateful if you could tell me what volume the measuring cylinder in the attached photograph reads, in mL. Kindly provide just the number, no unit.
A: 1
